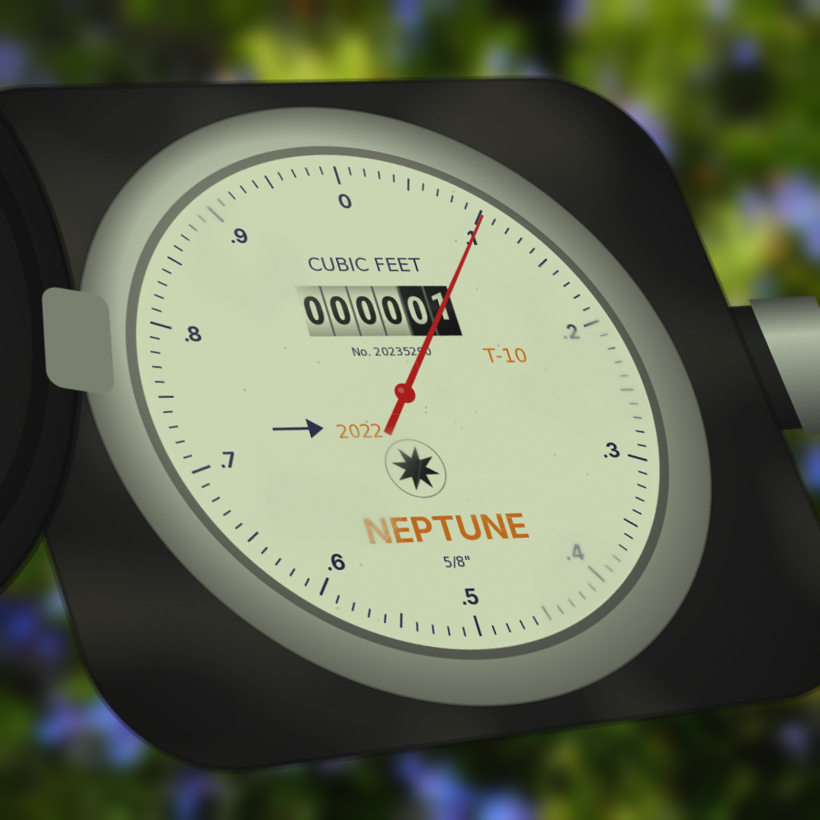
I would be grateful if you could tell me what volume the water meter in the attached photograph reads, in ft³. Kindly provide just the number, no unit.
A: 1.10
